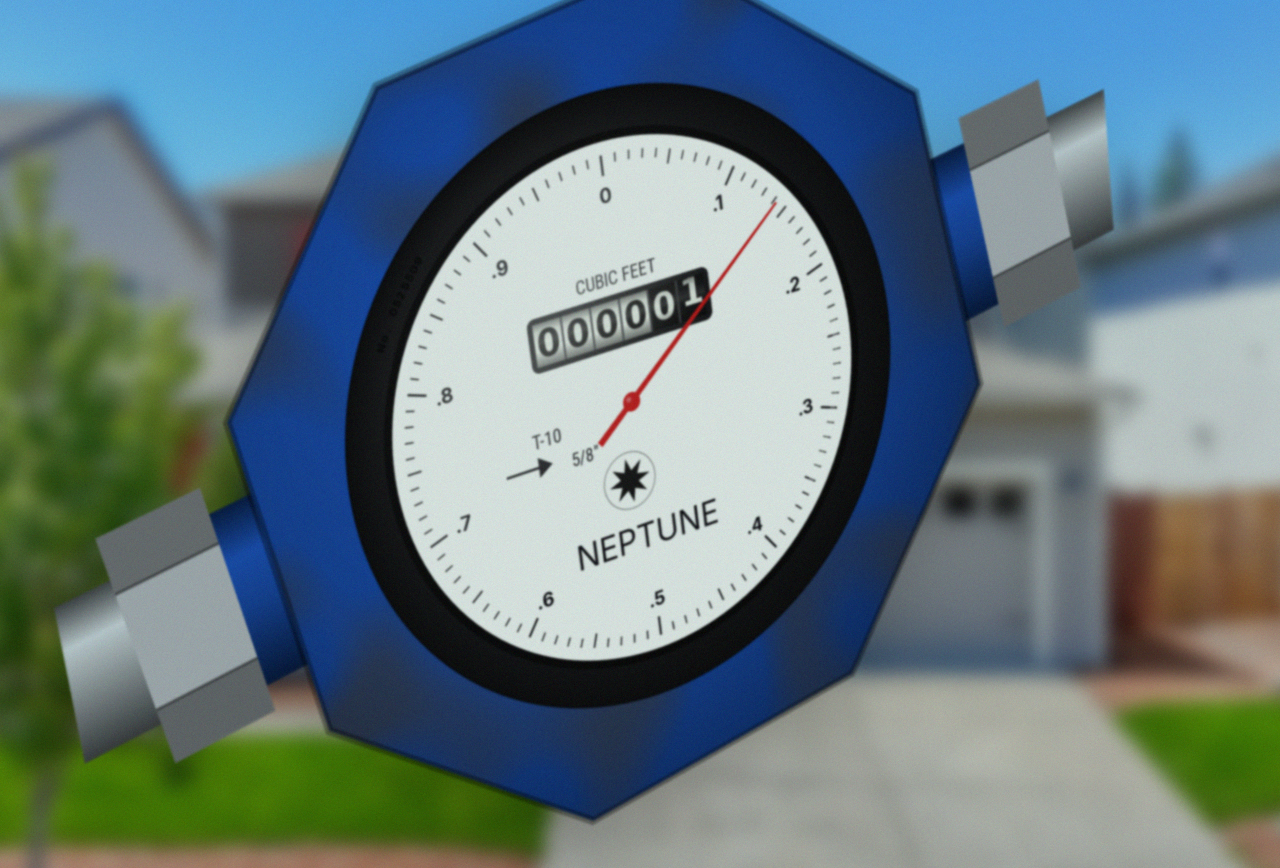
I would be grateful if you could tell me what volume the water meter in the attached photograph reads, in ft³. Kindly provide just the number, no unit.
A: 1.14
